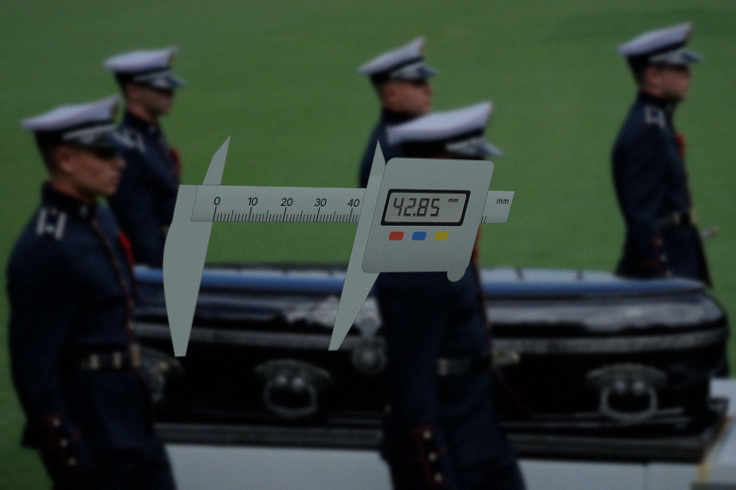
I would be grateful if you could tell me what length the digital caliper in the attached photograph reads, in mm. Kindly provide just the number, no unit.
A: 42.85
